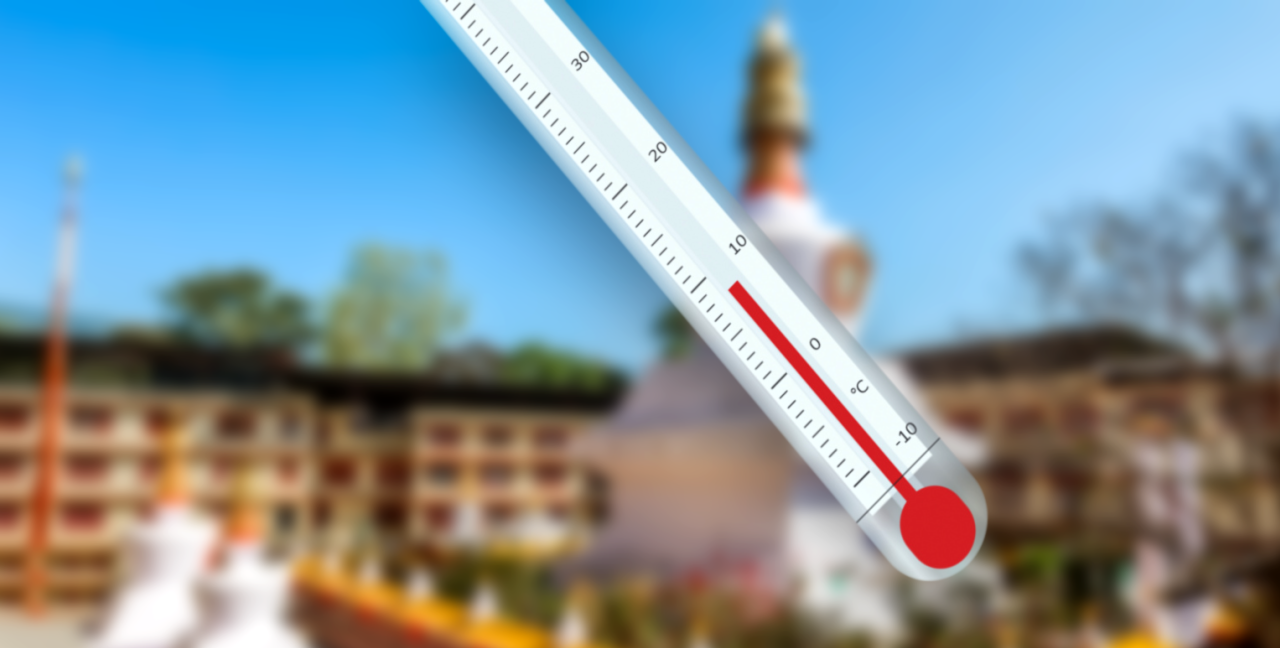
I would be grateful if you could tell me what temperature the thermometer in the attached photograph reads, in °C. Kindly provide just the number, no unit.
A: 8
